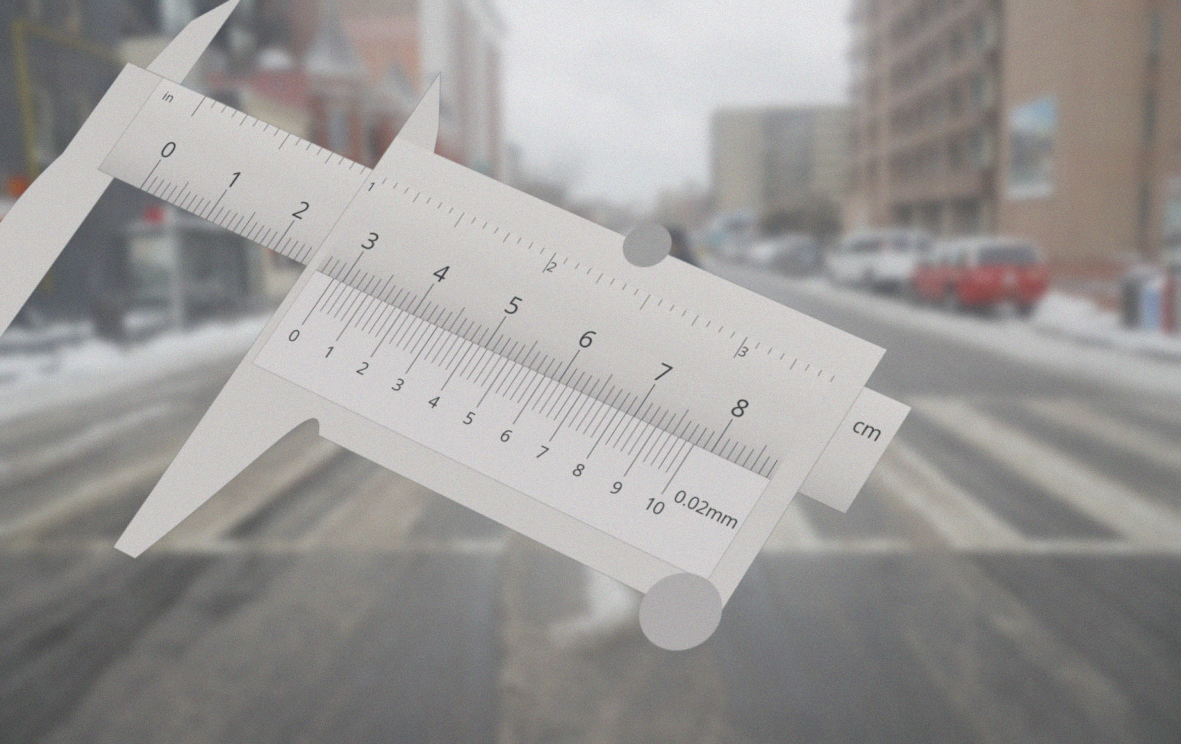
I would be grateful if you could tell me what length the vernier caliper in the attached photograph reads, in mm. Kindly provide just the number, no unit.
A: 28.8
